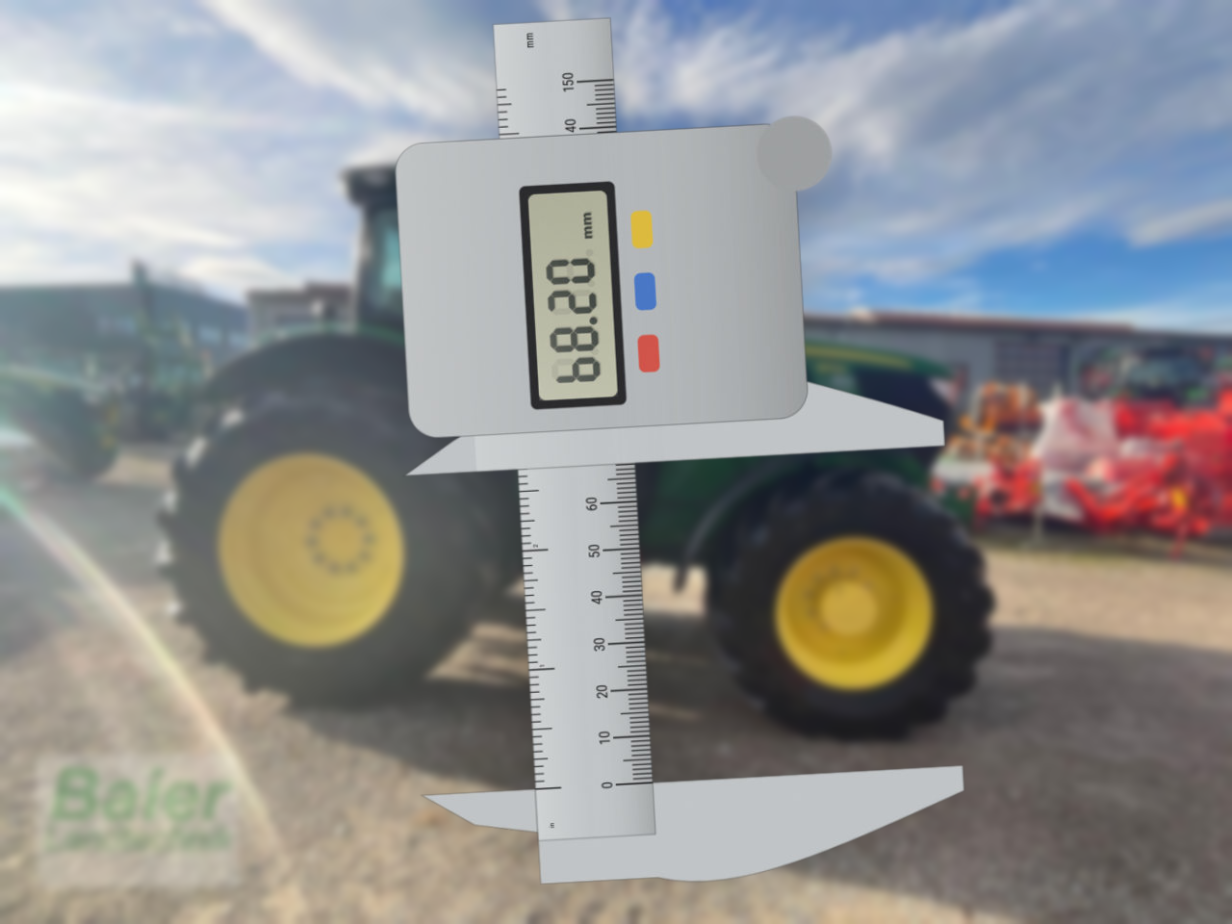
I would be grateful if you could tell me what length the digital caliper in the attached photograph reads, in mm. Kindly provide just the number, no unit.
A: 68.20
